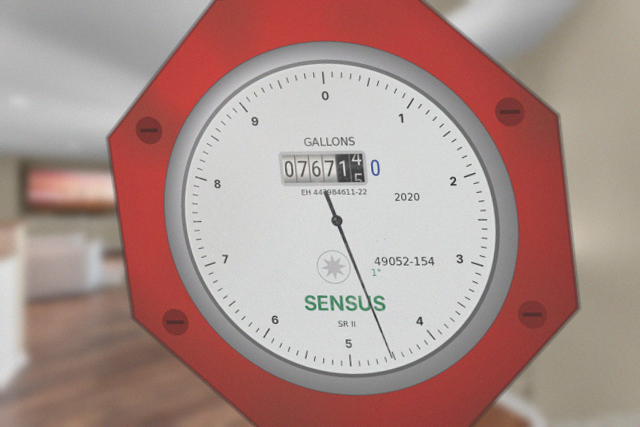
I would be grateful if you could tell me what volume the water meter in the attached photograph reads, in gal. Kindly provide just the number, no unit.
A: 767144.5
